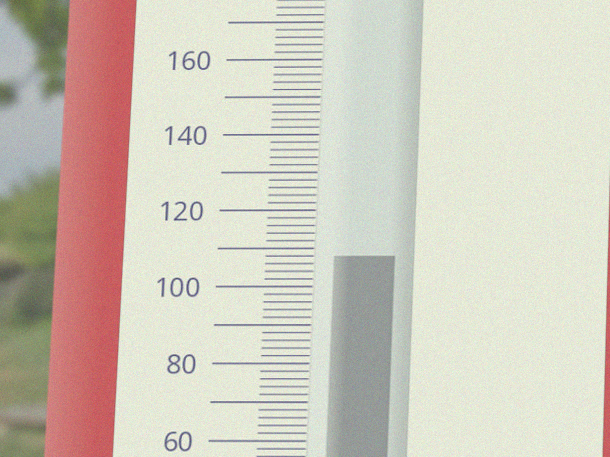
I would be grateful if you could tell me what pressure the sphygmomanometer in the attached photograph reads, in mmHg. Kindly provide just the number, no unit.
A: 108
